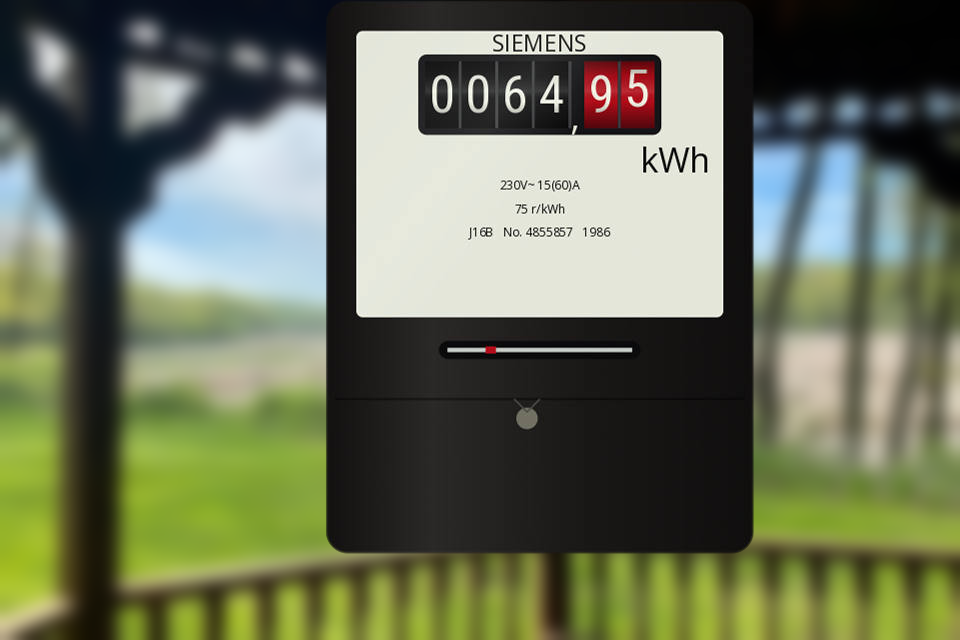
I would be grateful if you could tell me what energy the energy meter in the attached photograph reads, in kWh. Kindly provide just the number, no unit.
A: 64.95
